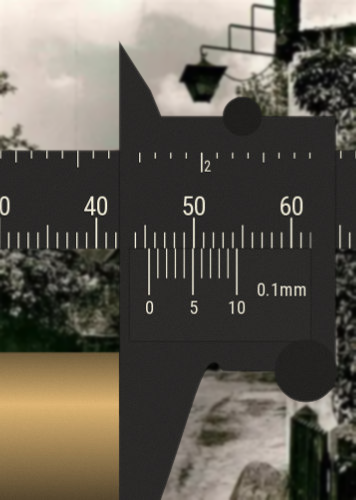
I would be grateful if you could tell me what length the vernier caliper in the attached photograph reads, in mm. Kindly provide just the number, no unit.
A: 45.4
